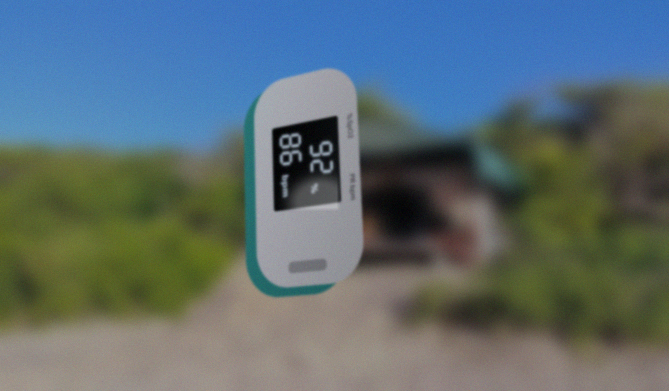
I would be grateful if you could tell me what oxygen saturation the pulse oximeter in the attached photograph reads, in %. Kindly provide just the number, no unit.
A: 92
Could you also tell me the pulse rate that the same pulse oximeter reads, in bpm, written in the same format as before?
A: 86
